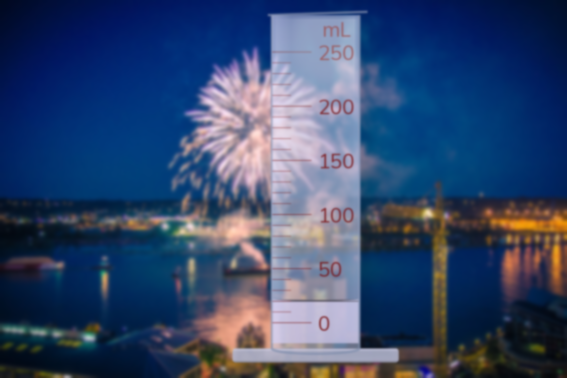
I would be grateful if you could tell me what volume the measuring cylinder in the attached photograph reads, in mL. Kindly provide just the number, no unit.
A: 20
